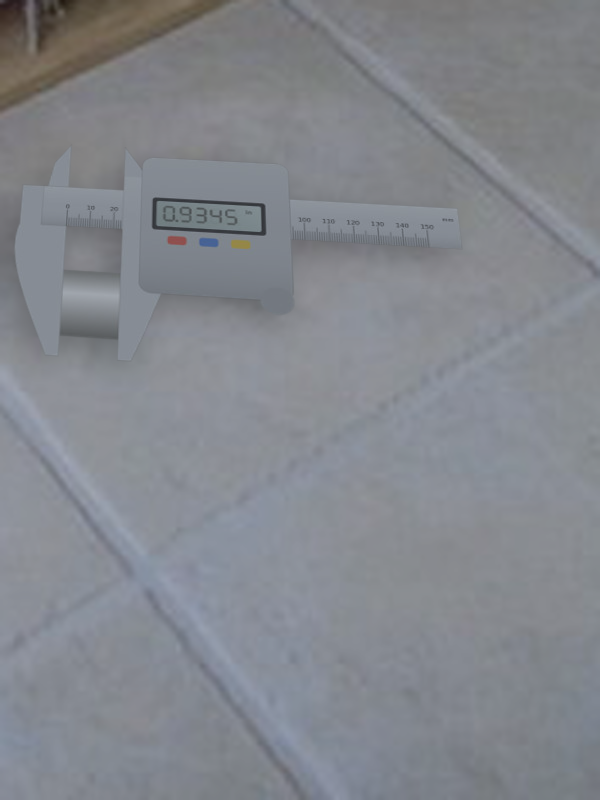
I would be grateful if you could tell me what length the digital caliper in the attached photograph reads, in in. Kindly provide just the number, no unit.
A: 0.9345
